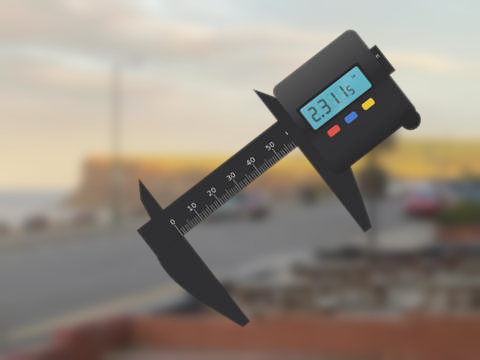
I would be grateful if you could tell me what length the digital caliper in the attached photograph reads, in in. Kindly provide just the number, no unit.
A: 2.3115
